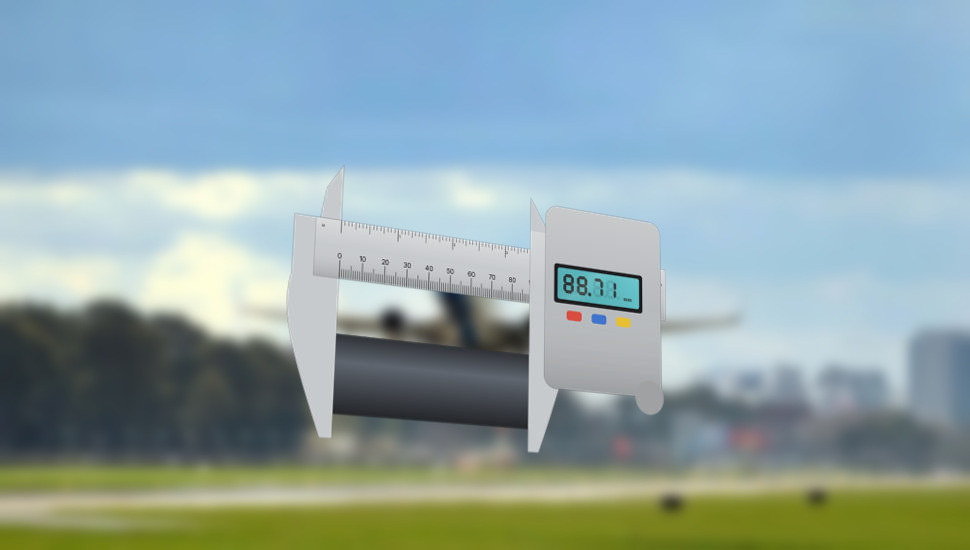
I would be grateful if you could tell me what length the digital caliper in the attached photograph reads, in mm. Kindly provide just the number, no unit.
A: 88.71
